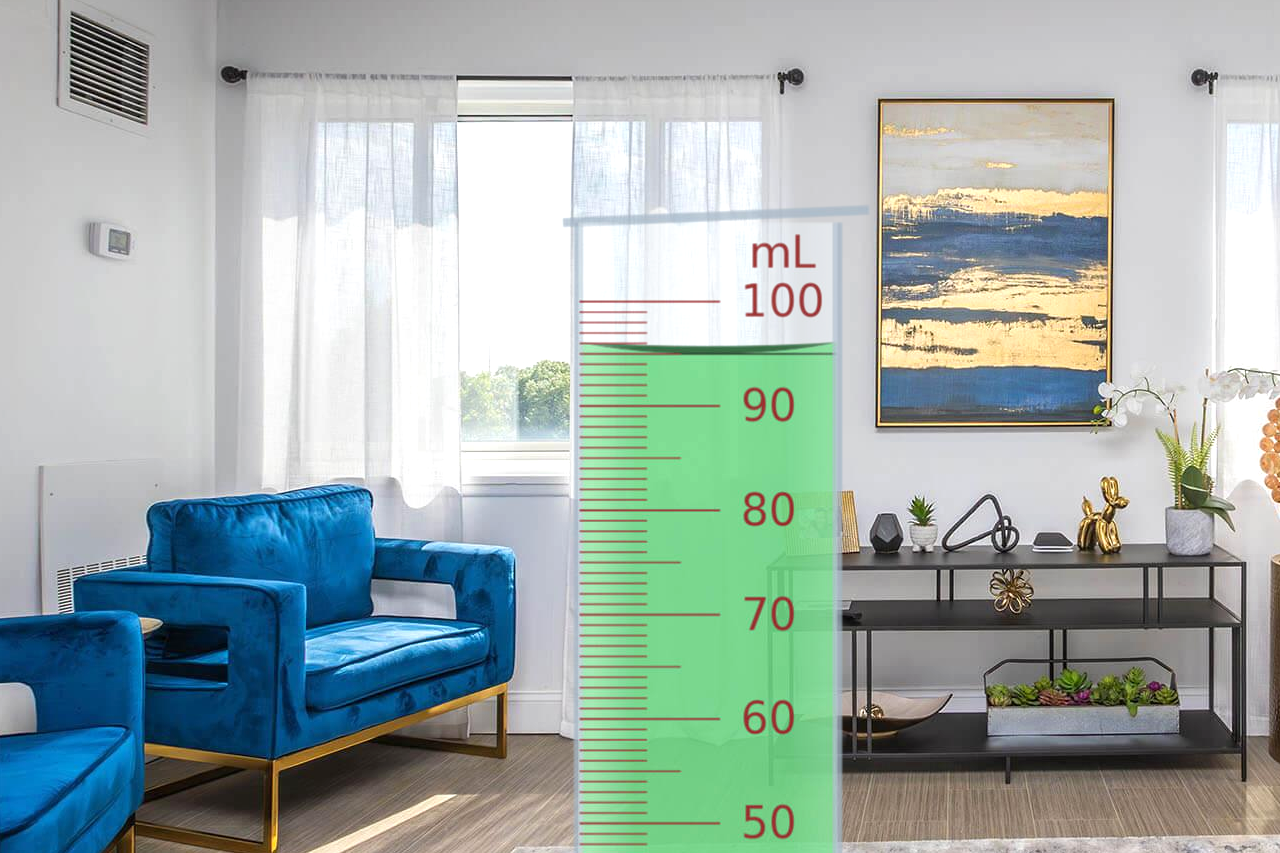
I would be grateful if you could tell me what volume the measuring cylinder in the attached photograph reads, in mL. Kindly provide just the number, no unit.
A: 95
